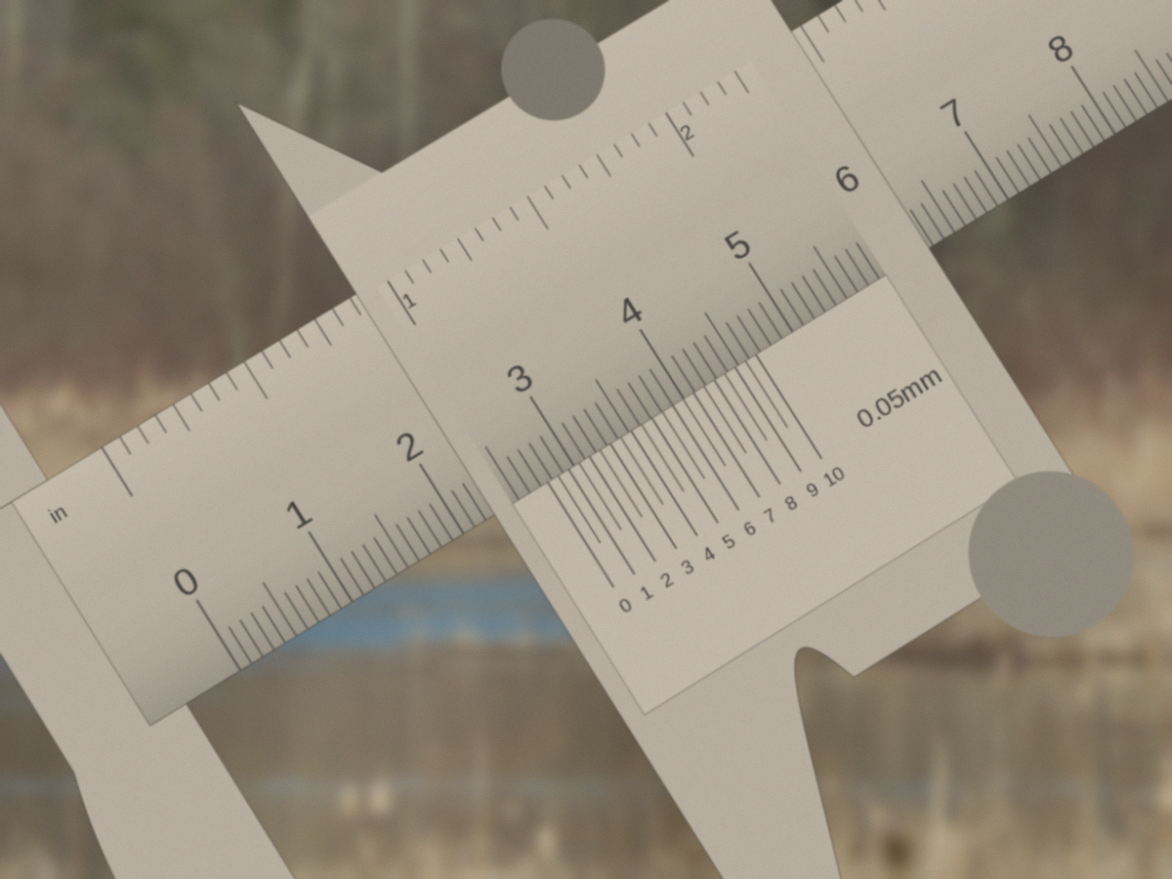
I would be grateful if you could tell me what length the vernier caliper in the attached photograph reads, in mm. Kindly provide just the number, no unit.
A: 27.6
